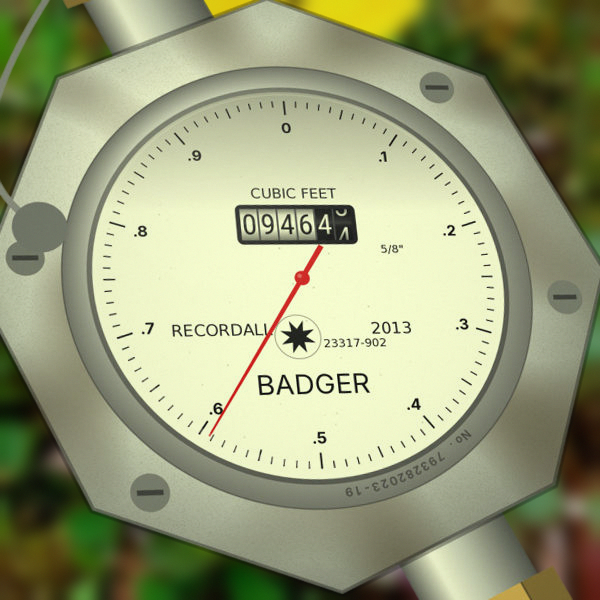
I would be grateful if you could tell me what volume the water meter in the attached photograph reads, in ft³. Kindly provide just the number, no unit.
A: 94643.59
